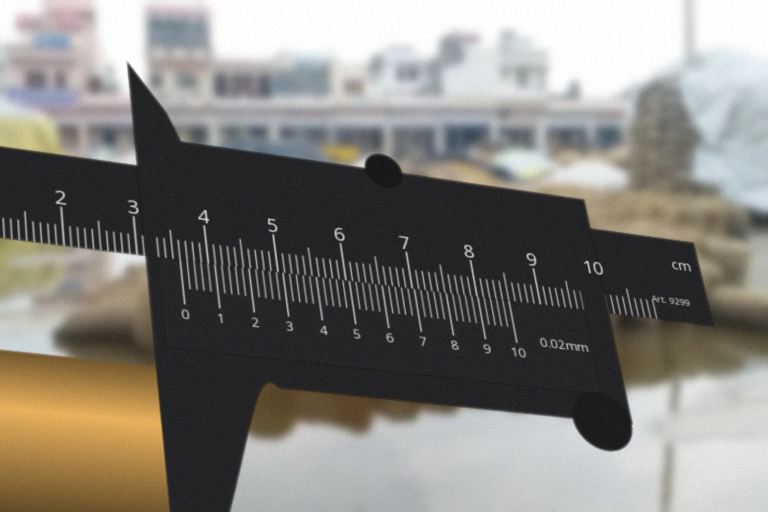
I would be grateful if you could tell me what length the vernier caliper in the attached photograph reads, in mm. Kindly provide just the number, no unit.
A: 36.0
